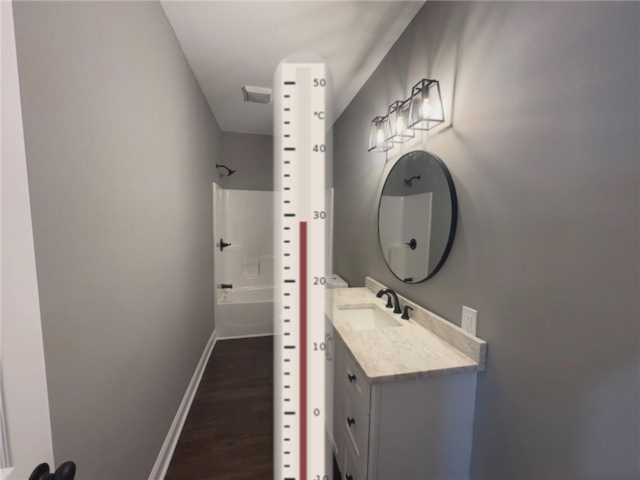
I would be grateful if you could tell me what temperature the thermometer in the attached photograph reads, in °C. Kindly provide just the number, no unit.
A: 29
